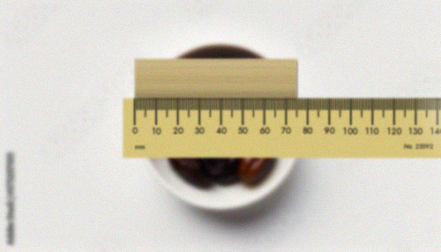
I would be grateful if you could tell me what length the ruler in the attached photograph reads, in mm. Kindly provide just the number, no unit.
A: 75
